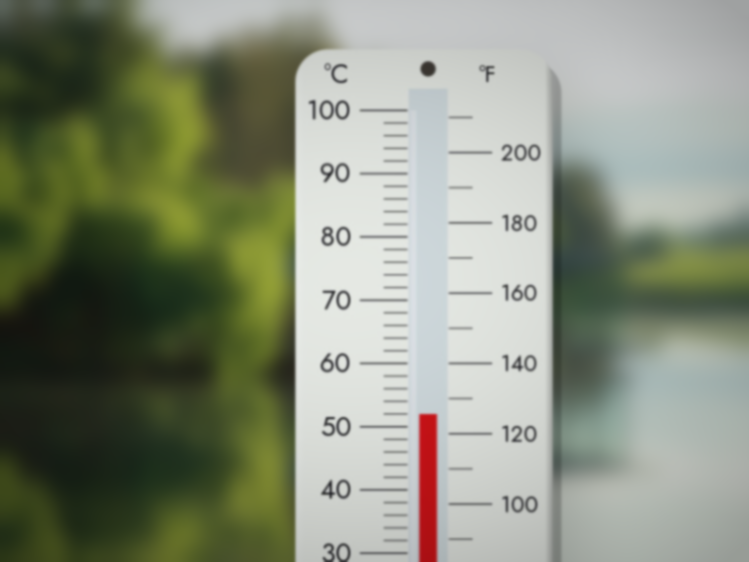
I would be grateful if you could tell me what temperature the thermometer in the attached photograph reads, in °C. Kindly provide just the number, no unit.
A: 52
